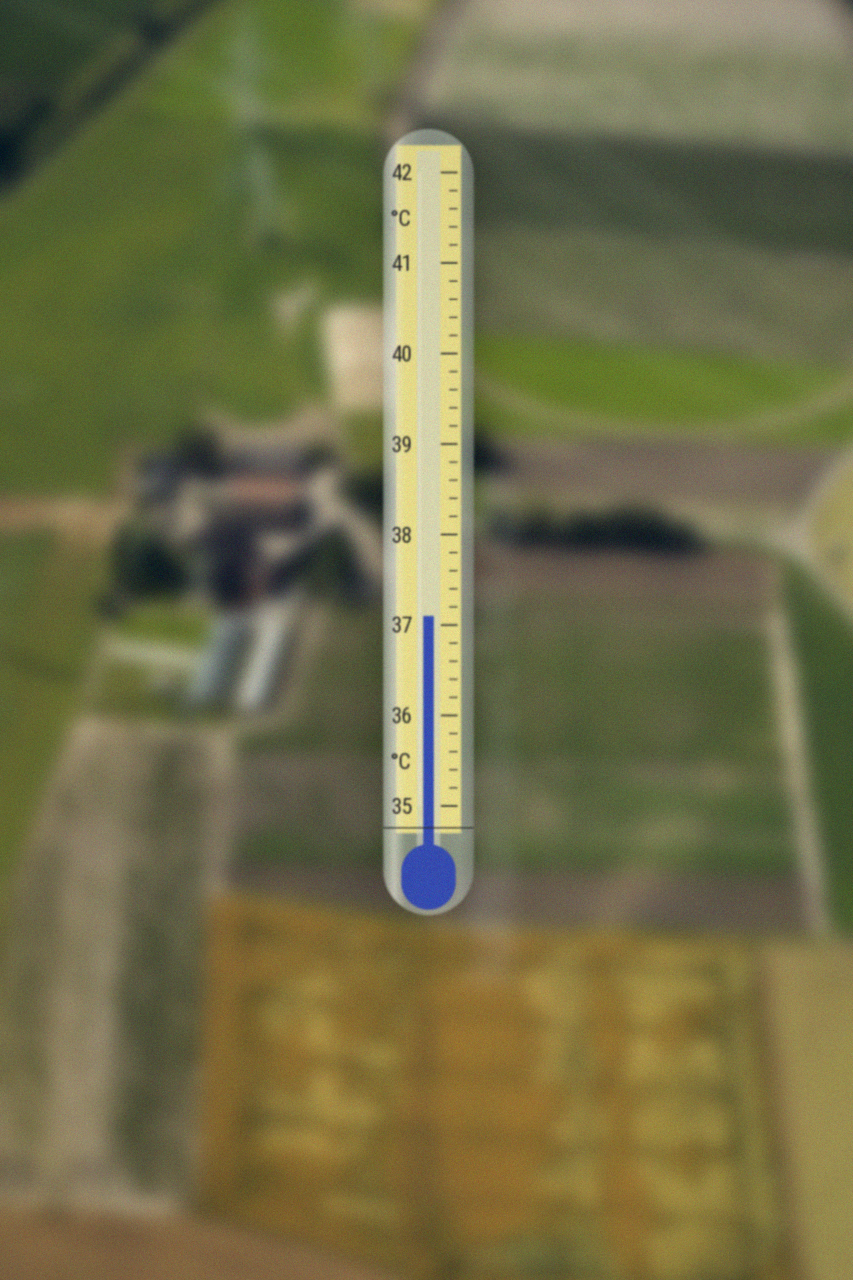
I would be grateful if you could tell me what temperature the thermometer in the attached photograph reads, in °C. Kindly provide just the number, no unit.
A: 37.1
